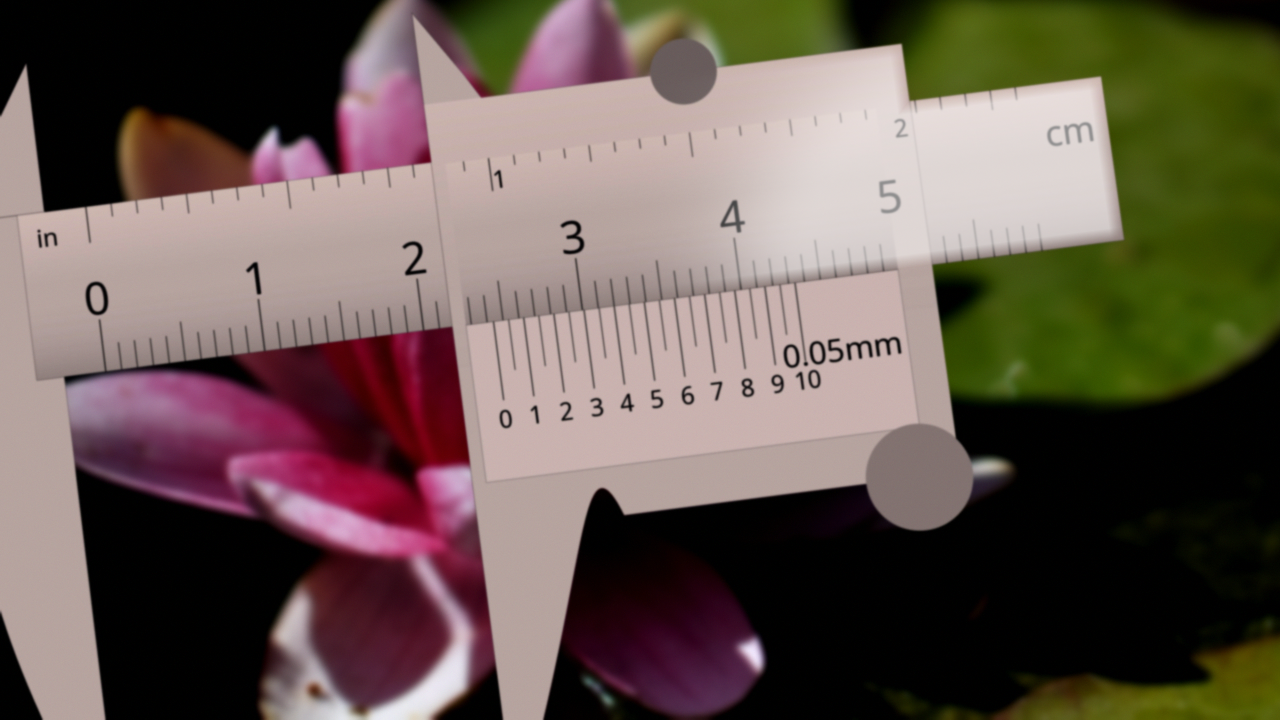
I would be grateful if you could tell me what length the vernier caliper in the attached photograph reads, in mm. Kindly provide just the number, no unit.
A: 24.4
